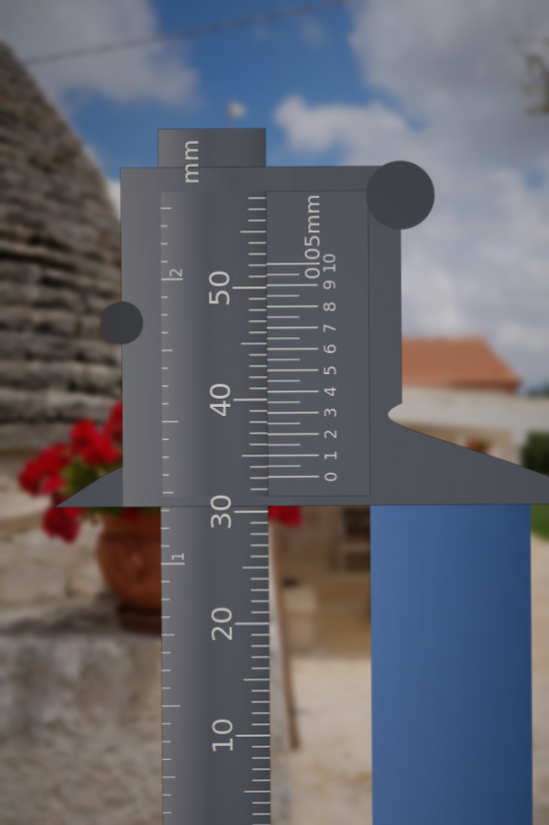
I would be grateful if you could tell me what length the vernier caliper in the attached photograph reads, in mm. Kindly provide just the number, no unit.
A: 33.1
